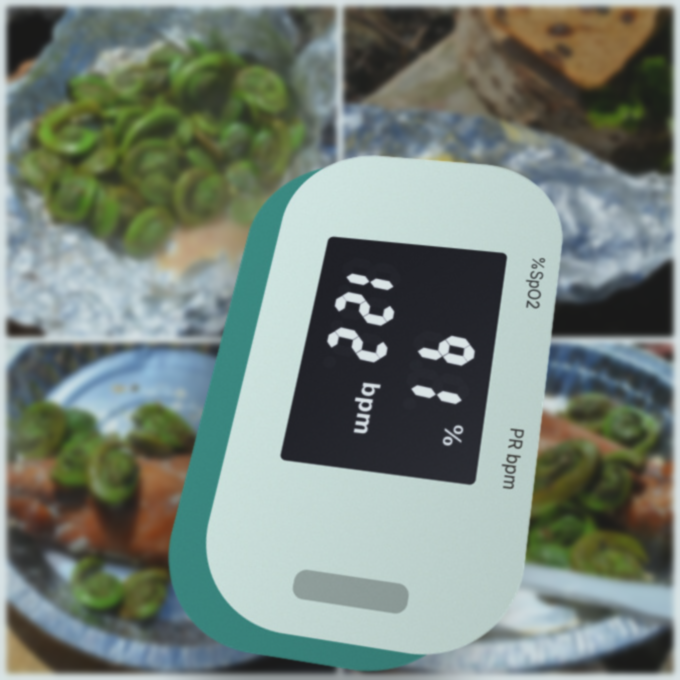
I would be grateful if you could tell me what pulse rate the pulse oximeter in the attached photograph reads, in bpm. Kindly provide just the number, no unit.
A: 122
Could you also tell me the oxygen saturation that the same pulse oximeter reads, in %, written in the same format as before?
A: 91
